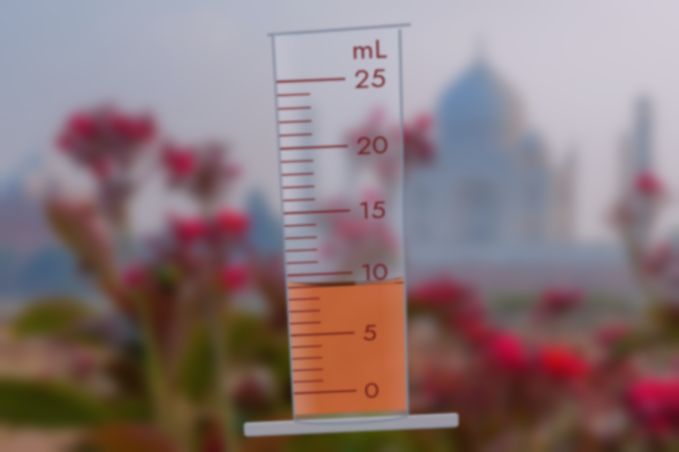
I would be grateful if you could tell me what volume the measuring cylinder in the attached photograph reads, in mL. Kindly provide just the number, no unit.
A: 9
